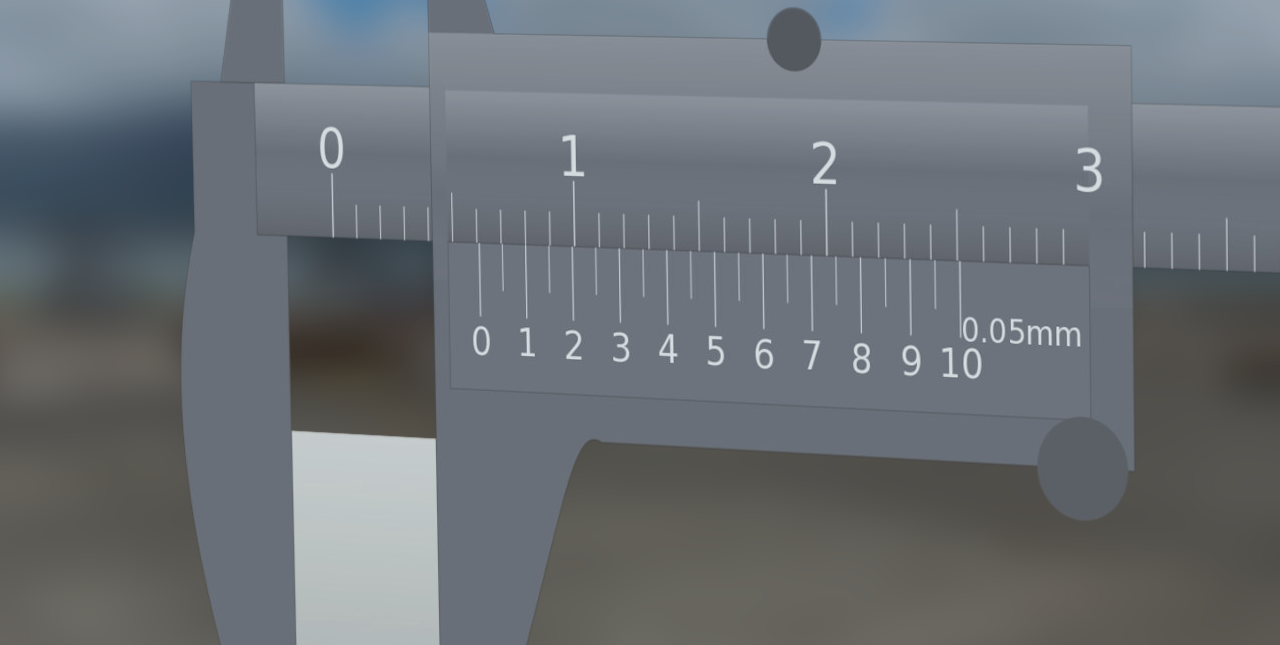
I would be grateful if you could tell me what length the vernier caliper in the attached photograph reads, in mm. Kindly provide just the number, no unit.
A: 6.10
